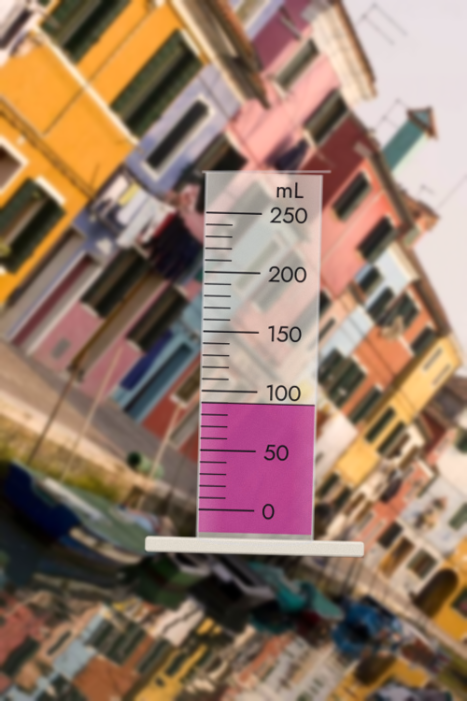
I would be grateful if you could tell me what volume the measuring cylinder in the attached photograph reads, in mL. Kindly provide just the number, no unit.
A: 90
